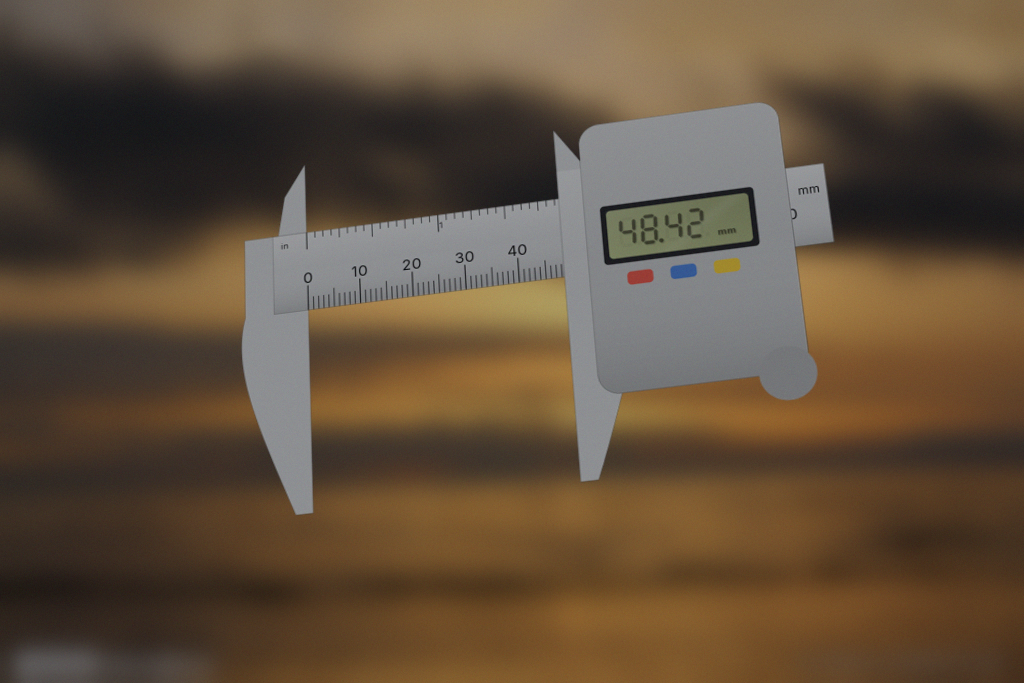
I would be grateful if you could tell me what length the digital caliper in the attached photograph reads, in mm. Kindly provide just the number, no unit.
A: 48.42
